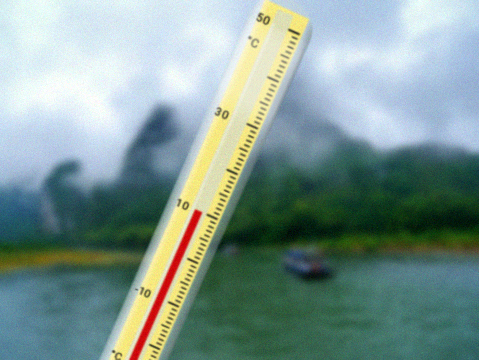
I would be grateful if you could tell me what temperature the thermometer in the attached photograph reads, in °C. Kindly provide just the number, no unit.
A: 10
